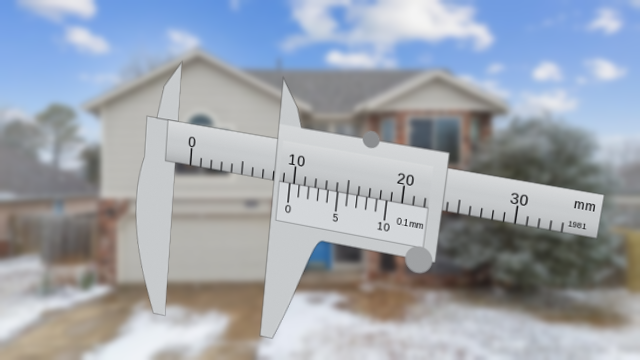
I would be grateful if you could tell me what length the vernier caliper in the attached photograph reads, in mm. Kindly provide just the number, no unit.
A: 9.6
